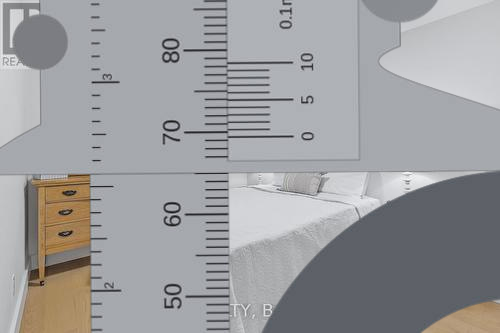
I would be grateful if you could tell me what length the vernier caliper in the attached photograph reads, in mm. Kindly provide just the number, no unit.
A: 69.4
